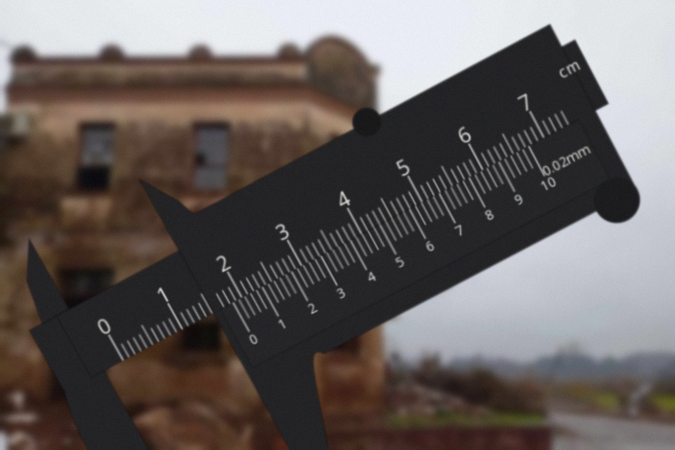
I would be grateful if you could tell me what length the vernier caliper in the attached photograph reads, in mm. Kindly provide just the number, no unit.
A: 18.5
